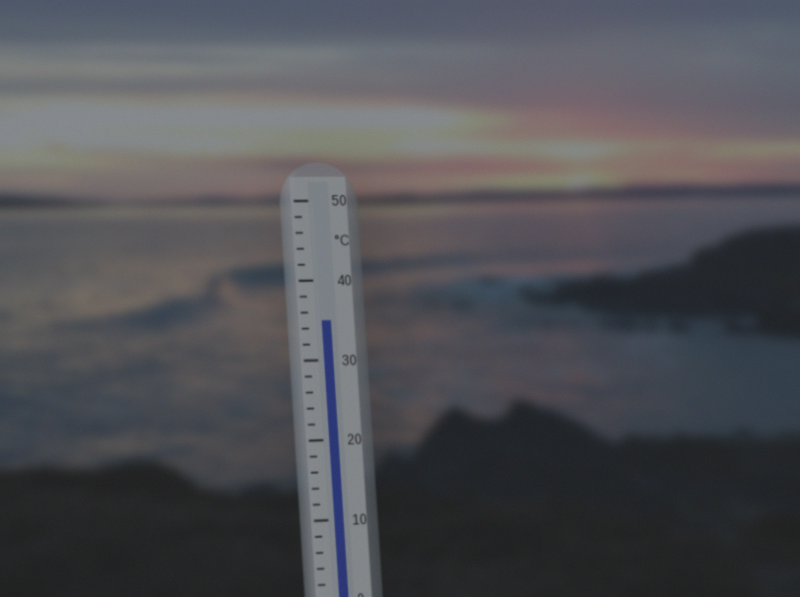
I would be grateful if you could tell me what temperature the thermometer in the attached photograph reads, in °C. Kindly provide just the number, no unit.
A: 35
